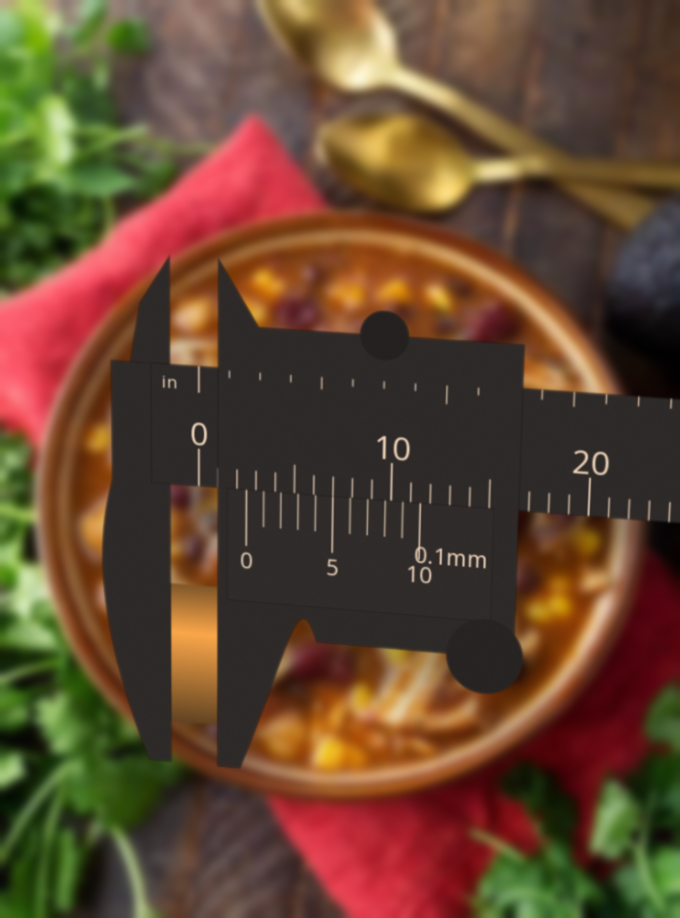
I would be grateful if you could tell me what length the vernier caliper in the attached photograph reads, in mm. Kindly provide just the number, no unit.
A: 2.5
